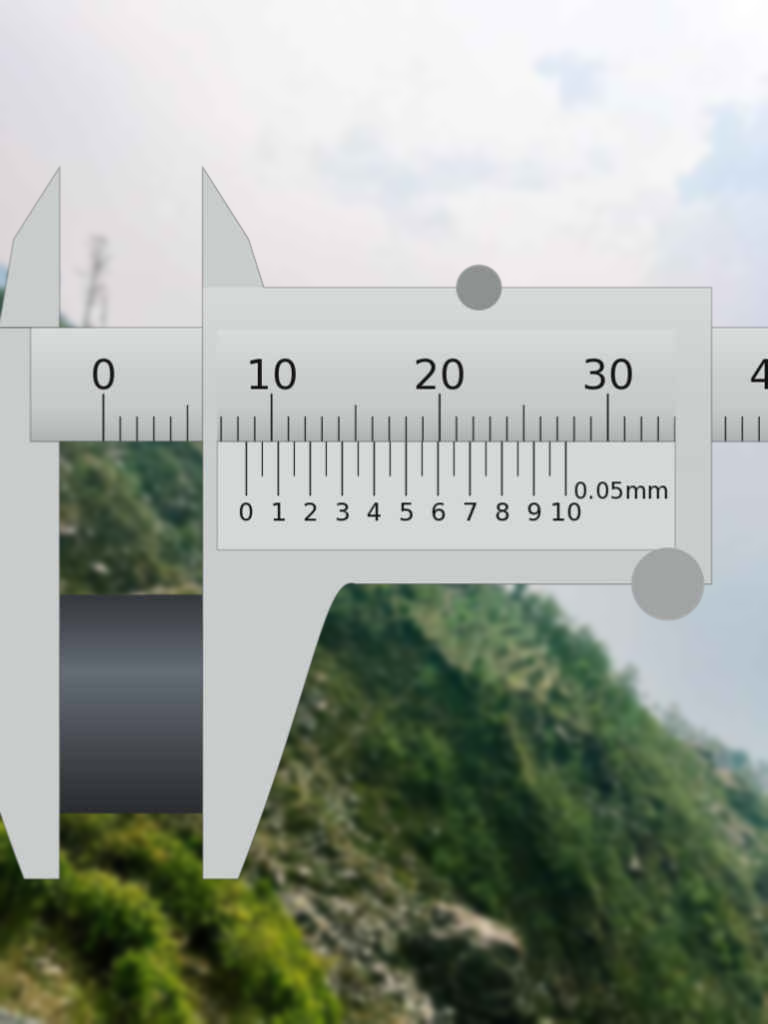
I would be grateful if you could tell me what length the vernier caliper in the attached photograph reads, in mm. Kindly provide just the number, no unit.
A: 8.5
